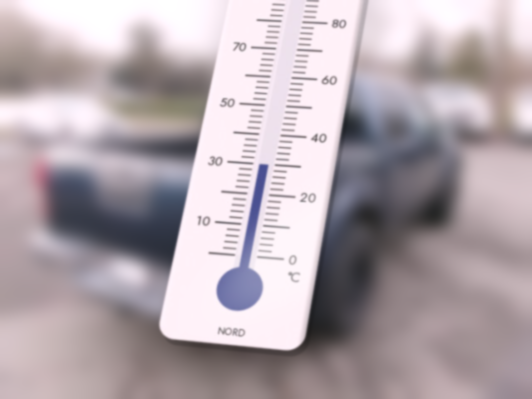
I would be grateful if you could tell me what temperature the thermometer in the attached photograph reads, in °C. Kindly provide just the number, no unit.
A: 30
